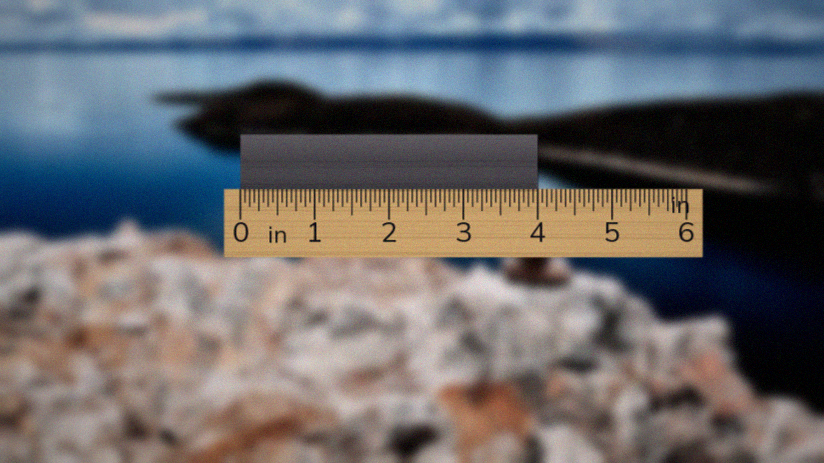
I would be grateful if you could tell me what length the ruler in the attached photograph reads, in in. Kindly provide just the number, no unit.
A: 4
